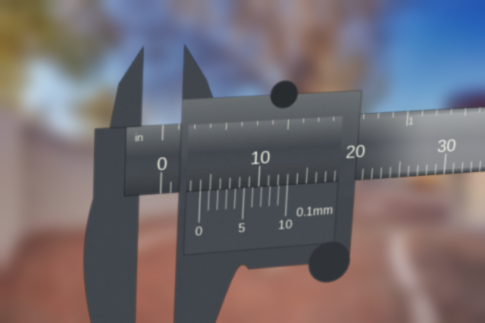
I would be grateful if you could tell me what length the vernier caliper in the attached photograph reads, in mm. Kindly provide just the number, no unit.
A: 4.0
